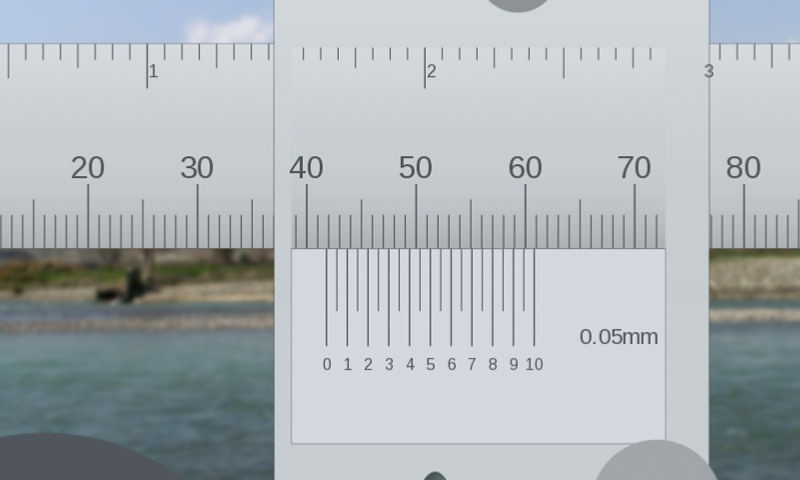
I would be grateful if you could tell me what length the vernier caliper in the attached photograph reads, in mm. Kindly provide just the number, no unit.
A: 41.8
